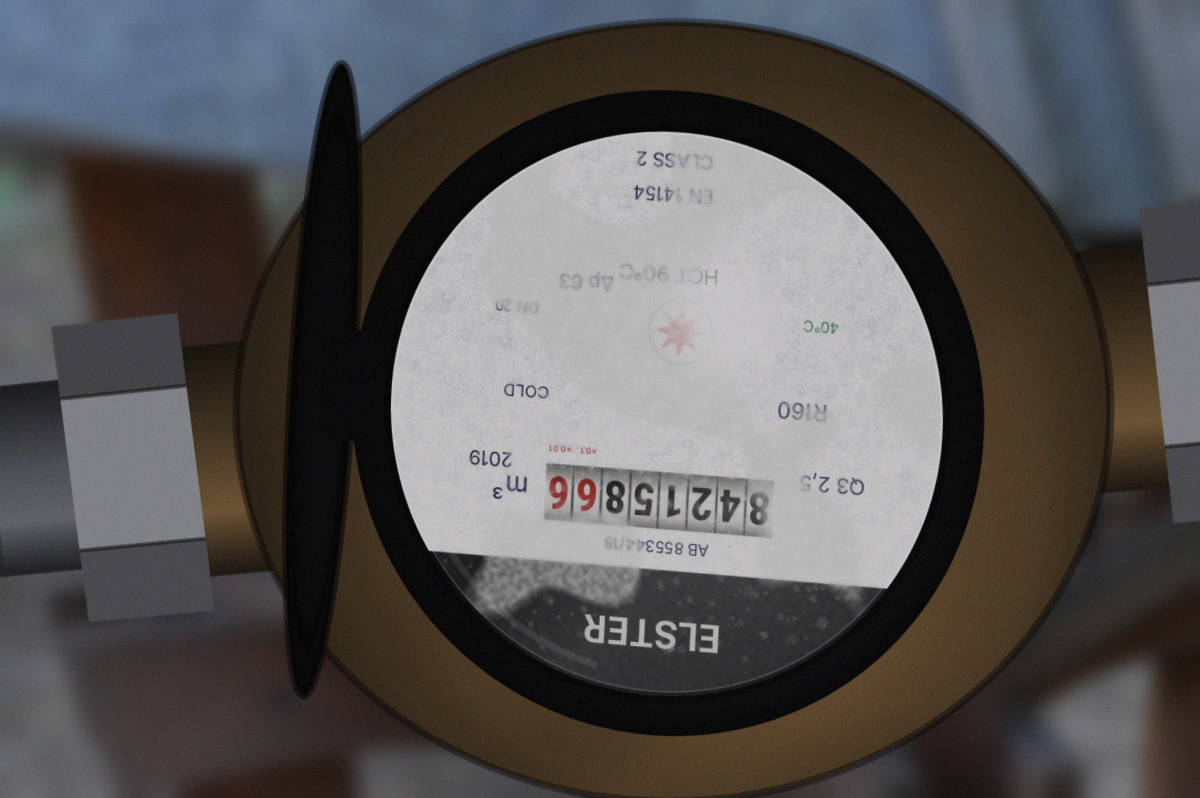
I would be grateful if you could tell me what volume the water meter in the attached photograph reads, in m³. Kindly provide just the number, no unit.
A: 842158.66
